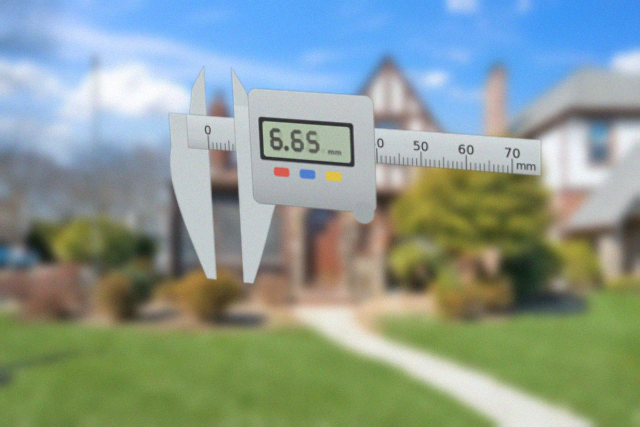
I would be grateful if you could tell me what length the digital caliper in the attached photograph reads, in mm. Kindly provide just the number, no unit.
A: 6.65
